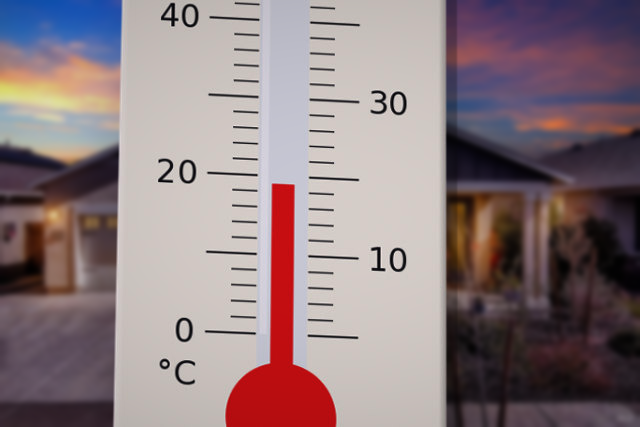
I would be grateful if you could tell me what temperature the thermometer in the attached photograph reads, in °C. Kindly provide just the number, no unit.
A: 19
